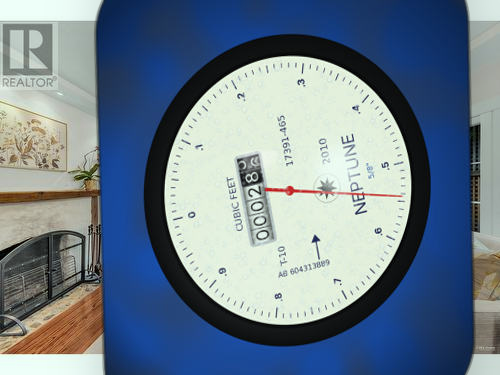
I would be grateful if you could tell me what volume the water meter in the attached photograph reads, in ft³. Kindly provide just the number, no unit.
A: 285.54
